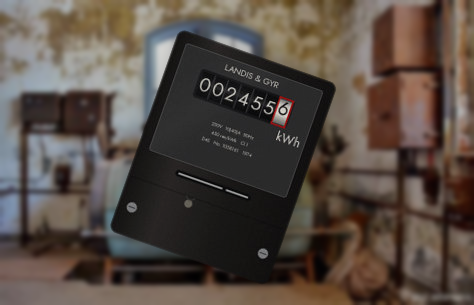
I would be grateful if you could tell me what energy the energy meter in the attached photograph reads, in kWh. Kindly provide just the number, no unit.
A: 2455.6
